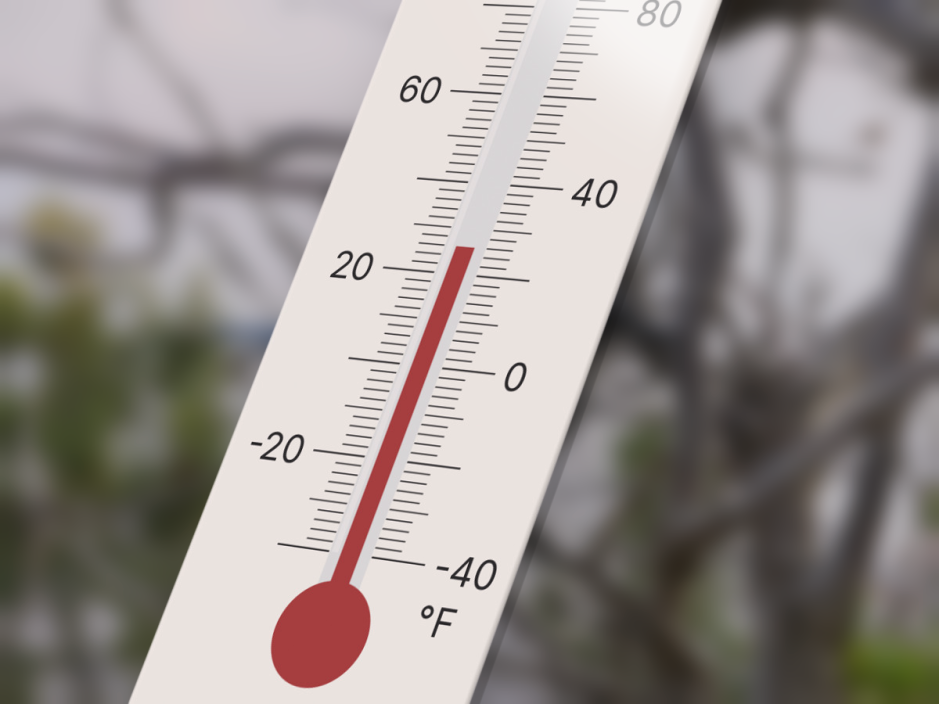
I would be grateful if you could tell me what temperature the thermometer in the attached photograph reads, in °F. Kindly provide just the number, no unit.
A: 26
